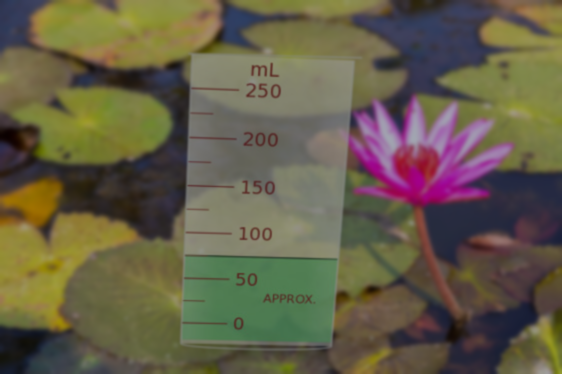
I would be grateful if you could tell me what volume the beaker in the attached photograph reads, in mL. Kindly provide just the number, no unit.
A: 75
